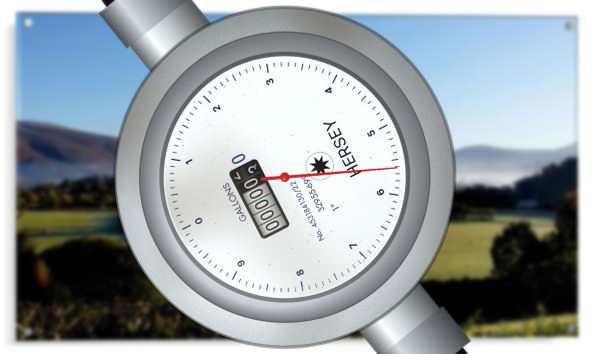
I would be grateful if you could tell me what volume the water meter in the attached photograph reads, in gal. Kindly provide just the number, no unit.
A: 25.6
